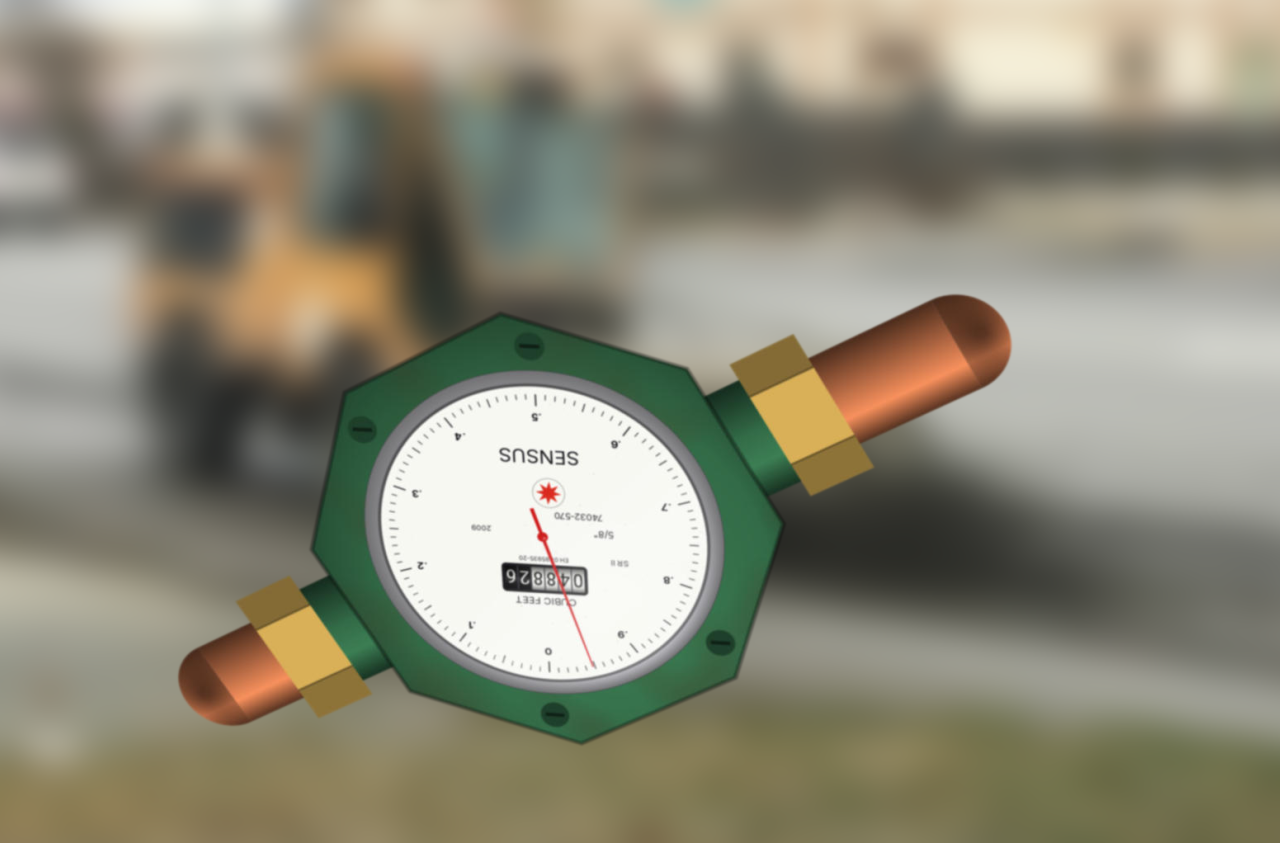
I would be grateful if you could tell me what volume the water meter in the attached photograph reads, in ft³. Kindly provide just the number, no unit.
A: 48825.95
